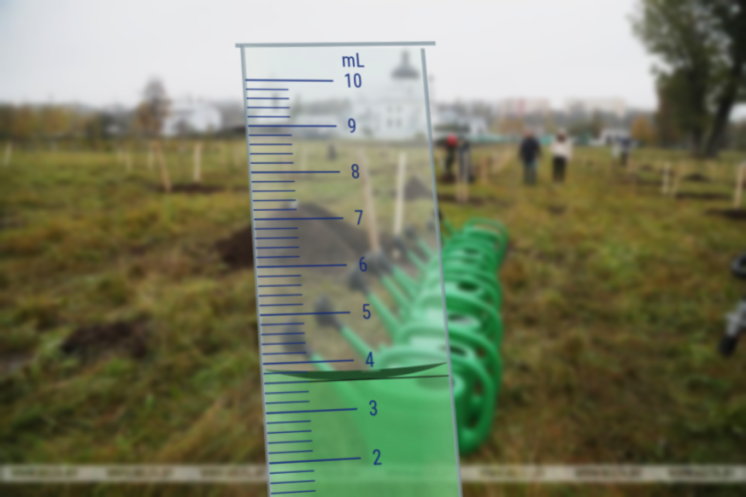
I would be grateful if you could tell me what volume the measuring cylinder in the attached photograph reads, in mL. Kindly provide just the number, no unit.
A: 3.6
